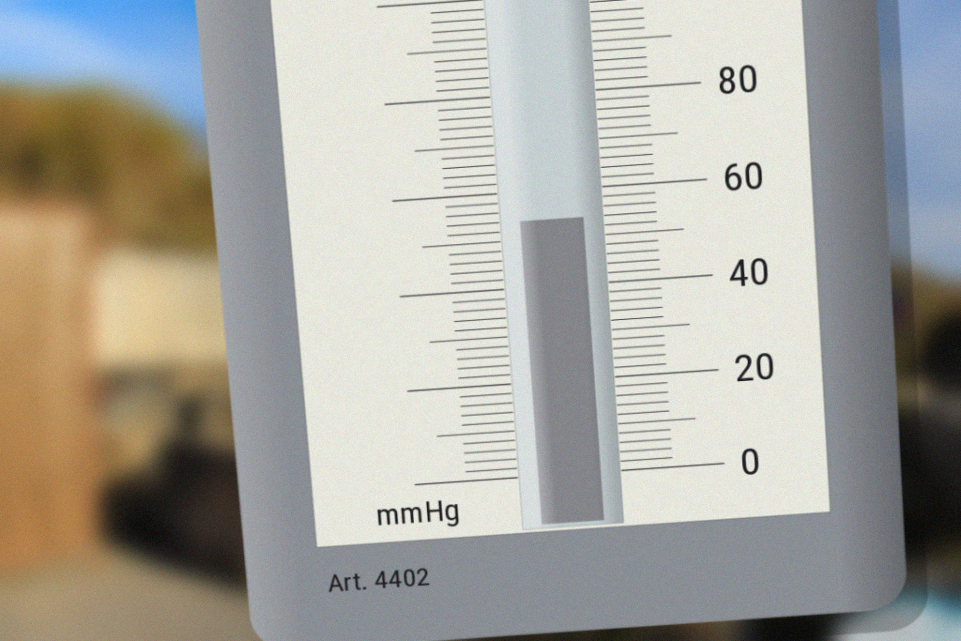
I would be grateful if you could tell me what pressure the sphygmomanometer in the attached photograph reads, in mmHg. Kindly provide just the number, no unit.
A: 54
